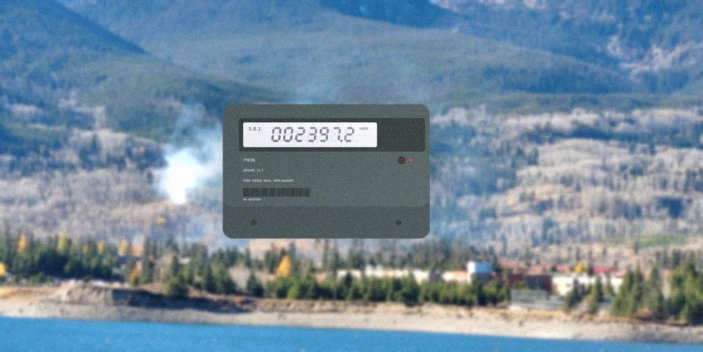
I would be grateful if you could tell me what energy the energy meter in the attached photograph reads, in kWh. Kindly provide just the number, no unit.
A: 2397.2
